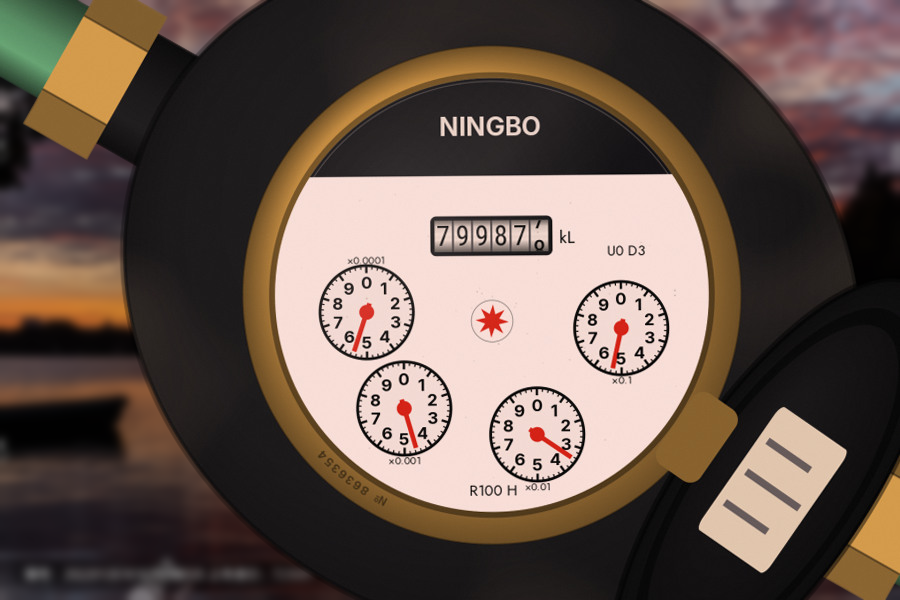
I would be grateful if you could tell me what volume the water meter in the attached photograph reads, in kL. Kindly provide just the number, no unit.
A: 799877.5345
